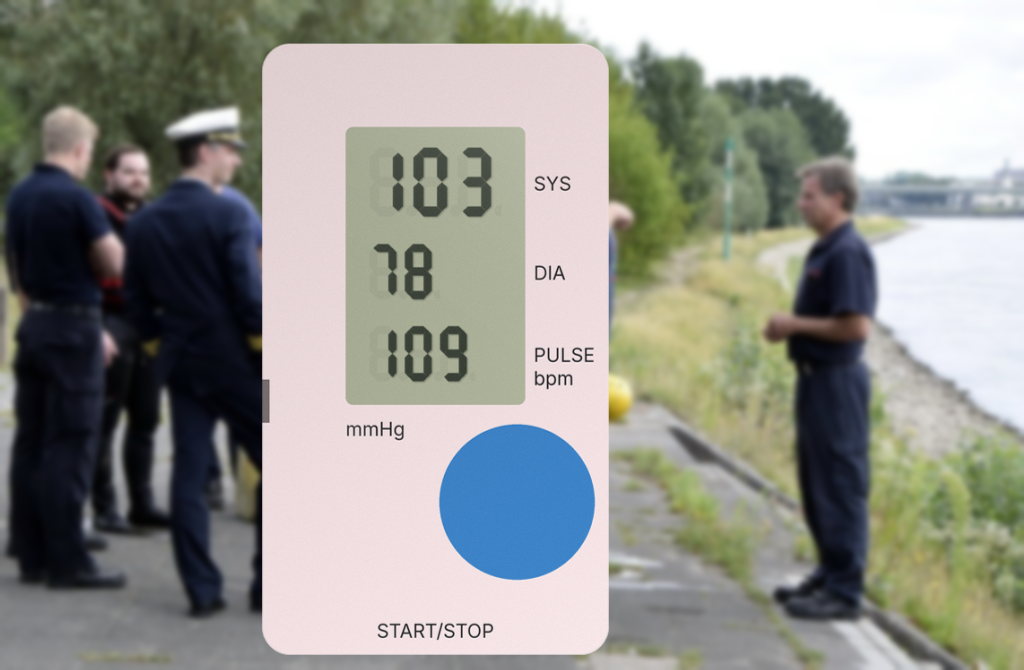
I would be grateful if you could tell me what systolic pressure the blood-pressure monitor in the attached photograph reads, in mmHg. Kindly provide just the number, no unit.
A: 103
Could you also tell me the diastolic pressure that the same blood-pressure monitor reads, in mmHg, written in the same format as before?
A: 78
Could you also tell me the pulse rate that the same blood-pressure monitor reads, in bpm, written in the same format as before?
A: 109
